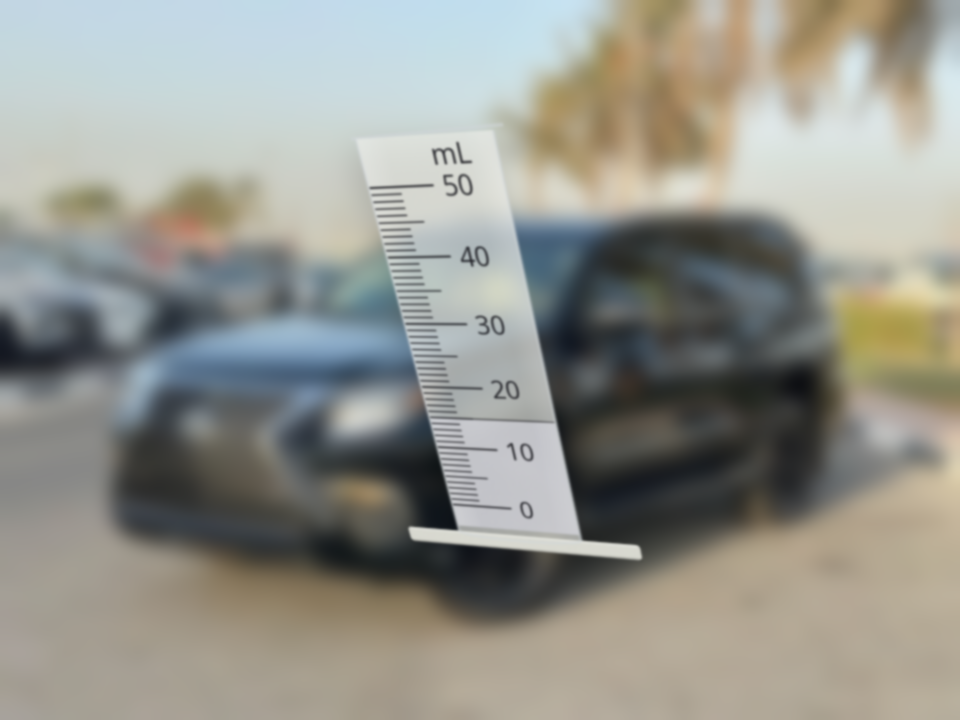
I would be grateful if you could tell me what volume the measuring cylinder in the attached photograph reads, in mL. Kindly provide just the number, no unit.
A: 15
